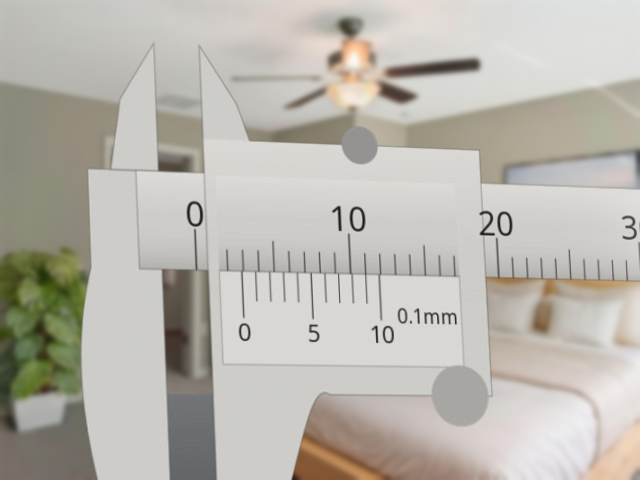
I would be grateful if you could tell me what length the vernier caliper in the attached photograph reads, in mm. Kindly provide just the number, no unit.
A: 2.9
